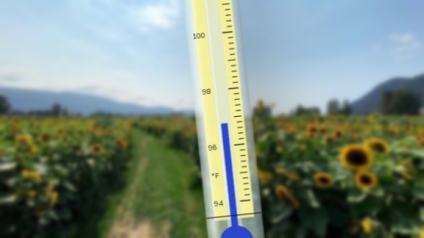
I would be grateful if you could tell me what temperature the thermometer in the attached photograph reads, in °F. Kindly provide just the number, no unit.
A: 96.8
